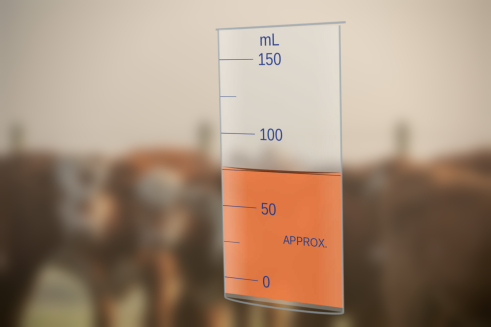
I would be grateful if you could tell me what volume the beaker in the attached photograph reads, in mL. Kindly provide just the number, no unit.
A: 75
